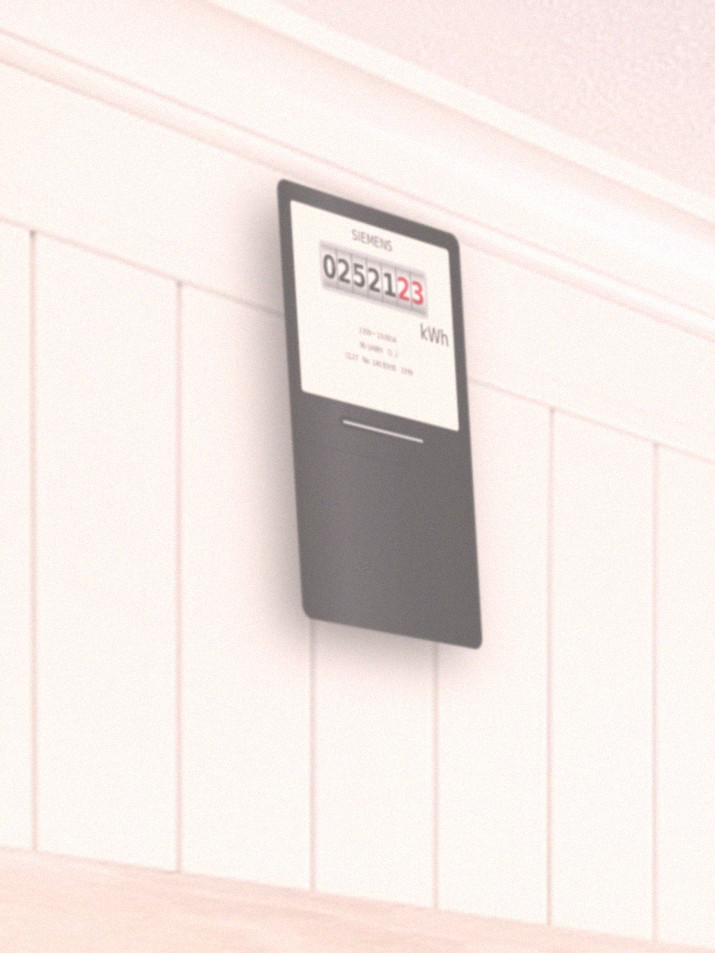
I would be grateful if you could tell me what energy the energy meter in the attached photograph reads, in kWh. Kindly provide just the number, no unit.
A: 2521.23
